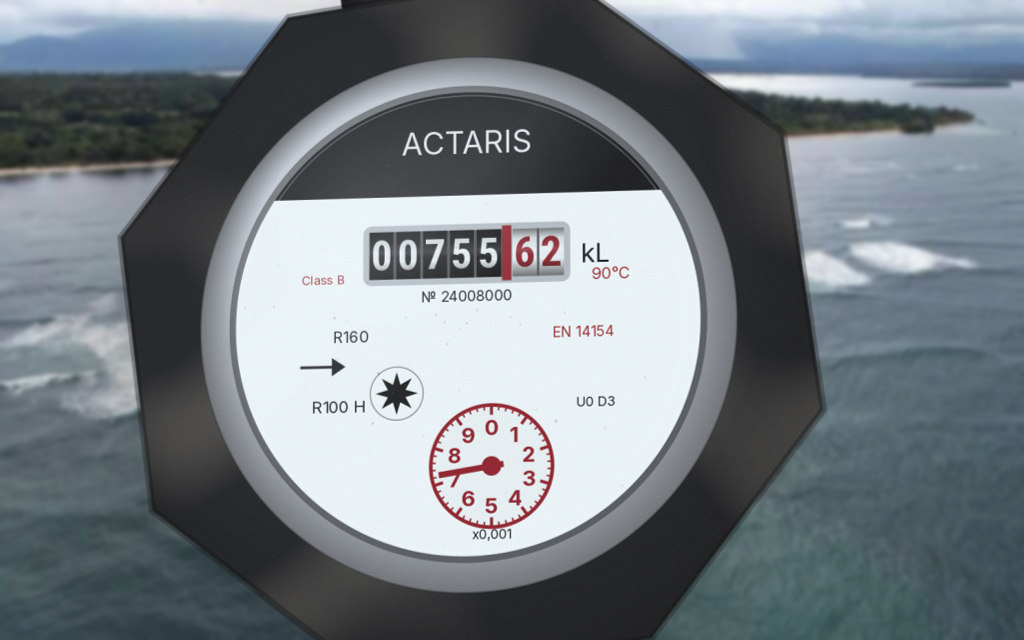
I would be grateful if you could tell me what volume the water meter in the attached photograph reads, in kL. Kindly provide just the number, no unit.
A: 755.627
